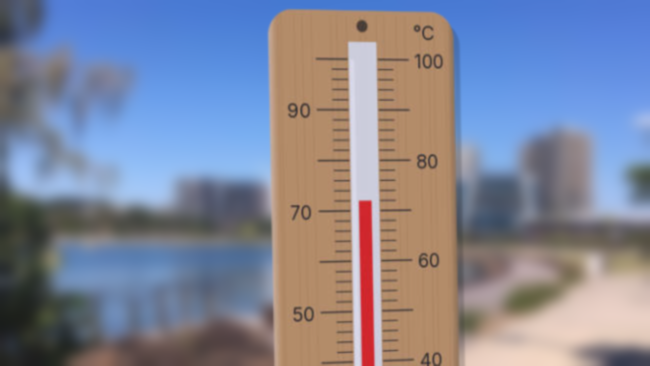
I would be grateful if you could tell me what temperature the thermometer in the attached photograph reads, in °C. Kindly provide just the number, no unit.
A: 72
